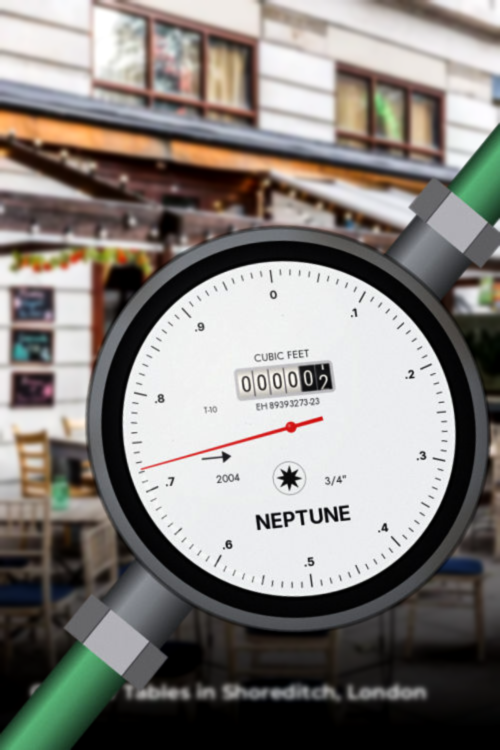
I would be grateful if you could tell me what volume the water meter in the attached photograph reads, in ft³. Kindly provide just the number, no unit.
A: 1.72
